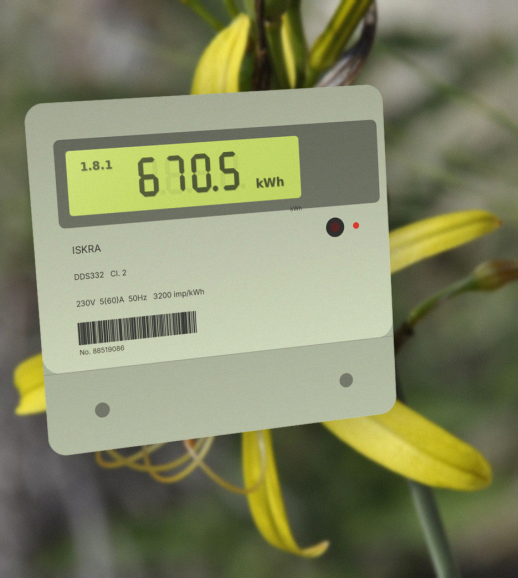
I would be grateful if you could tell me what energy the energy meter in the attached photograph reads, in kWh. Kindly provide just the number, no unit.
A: 670.5
